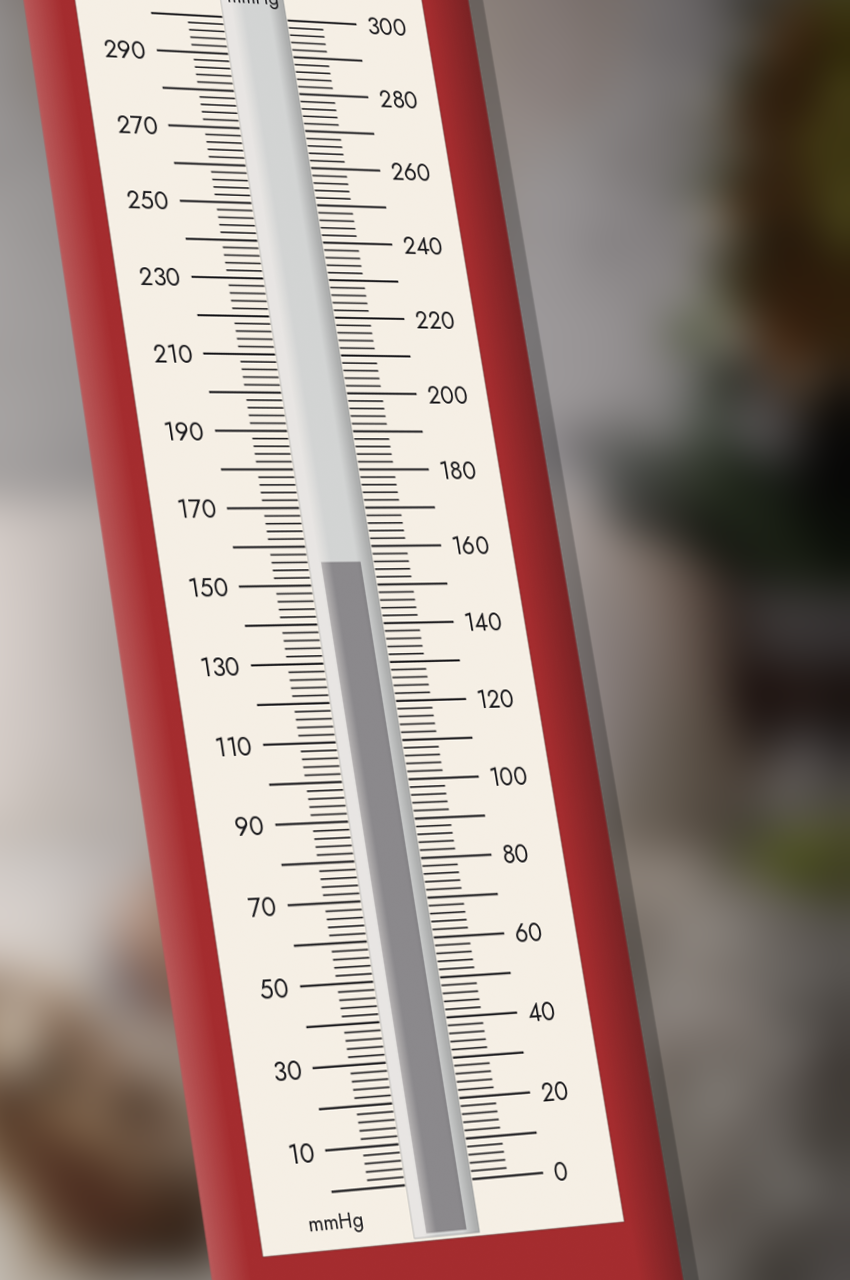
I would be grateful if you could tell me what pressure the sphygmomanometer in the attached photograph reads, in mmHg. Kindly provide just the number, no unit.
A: 156
